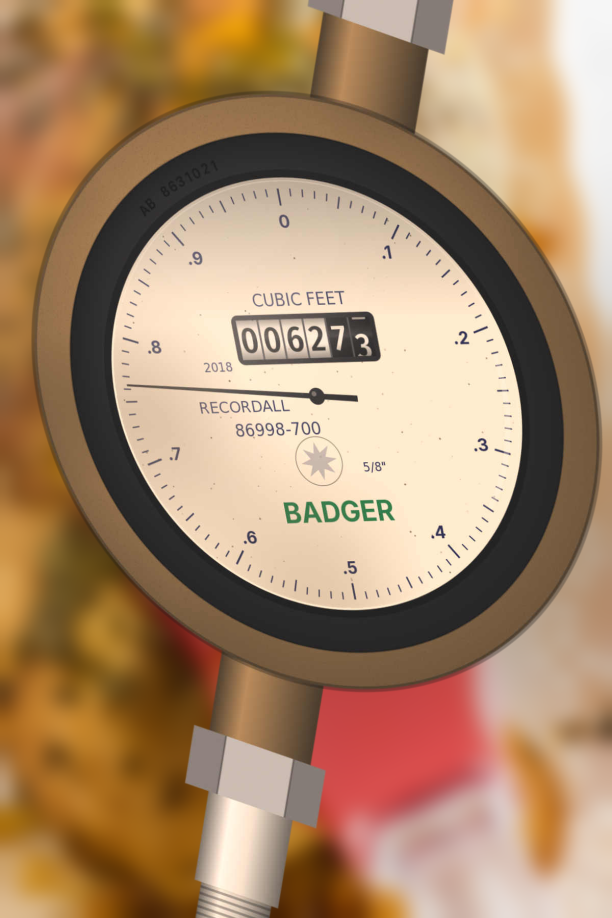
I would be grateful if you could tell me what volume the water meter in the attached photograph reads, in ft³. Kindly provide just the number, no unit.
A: 6272.76
